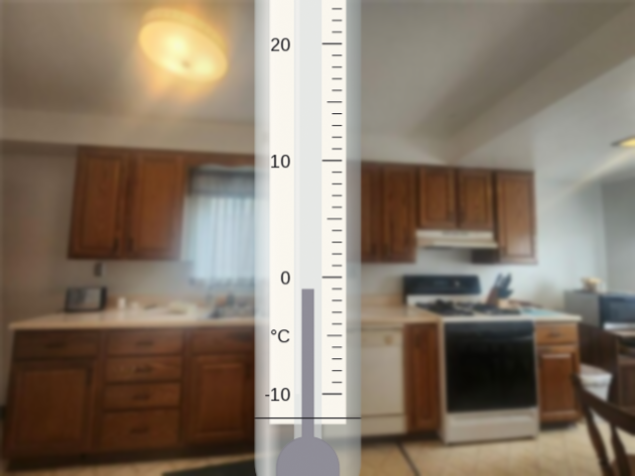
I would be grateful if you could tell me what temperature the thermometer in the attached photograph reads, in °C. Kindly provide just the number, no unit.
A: -1
